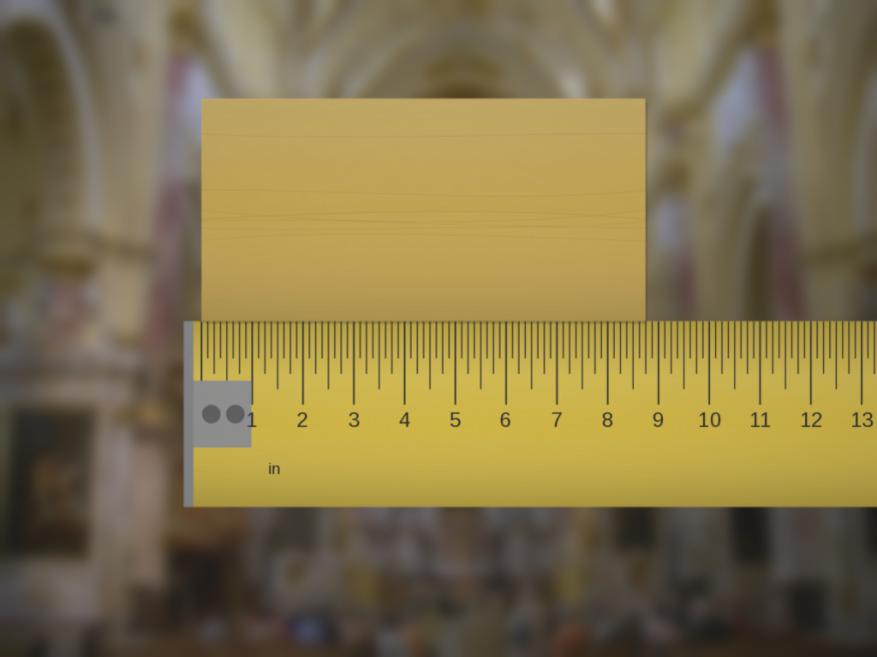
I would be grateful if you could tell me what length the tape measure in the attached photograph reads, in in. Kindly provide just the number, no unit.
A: 8.75
